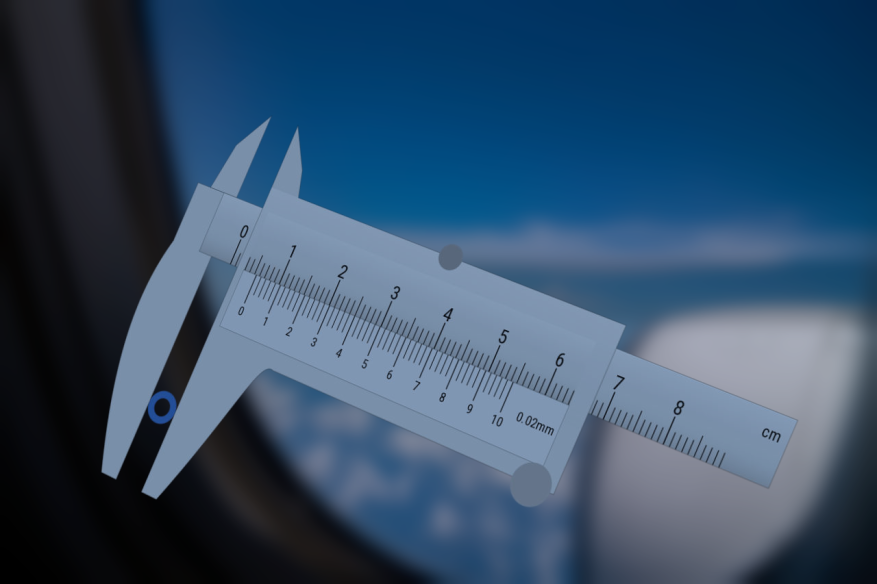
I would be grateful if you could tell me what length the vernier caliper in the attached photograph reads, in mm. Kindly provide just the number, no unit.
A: 5.4
